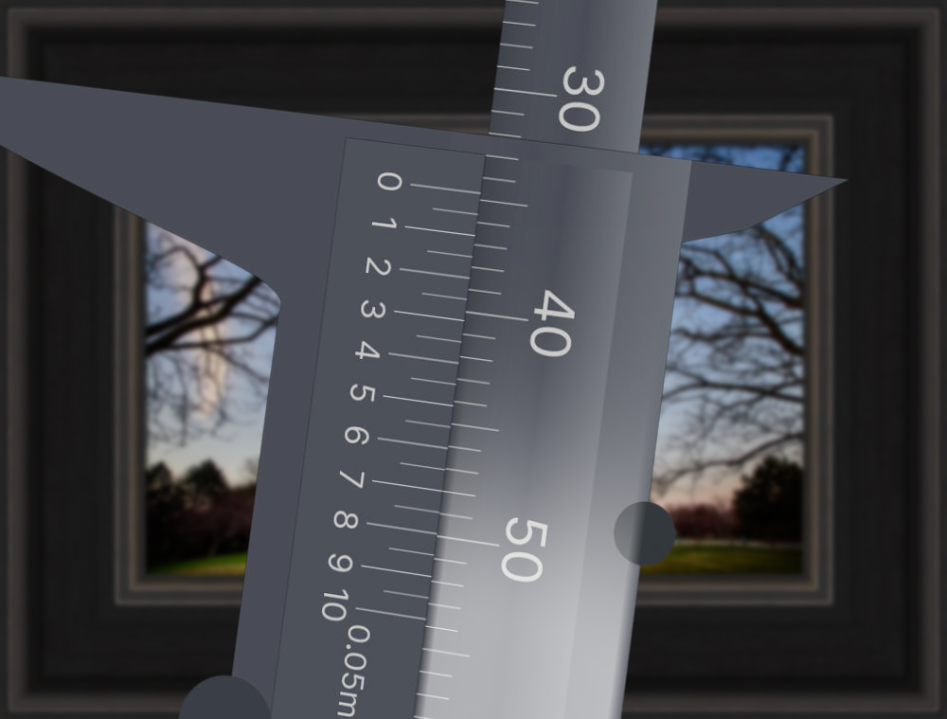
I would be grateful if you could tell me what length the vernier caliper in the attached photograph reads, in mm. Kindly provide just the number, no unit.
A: 34.70
